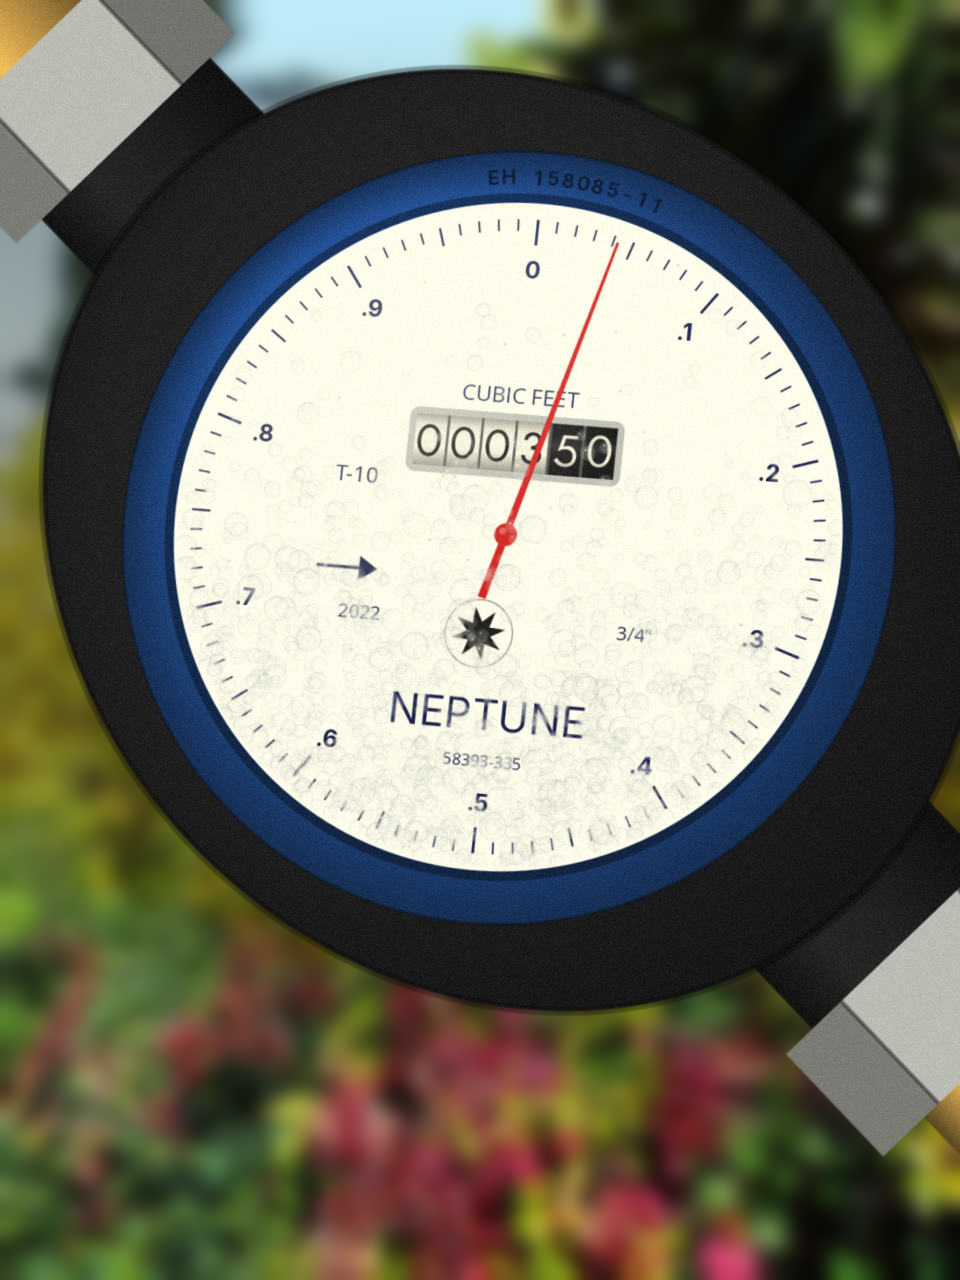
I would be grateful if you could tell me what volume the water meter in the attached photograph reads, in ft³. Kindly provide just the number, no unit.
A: 350.04
